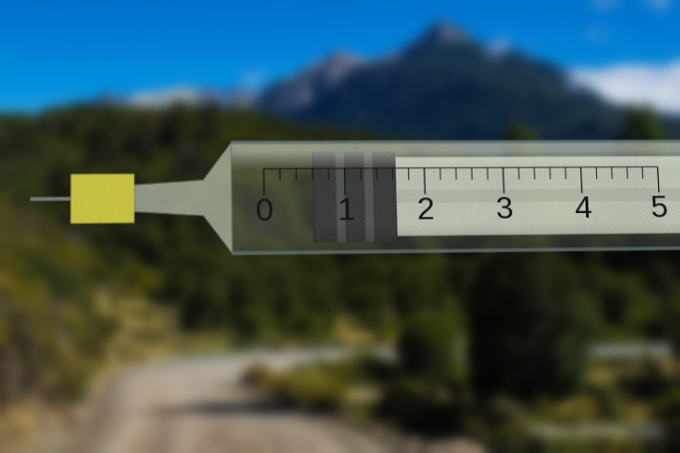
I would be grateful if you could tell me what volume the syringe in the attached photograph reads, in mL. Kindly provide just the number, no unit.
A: 0.6
